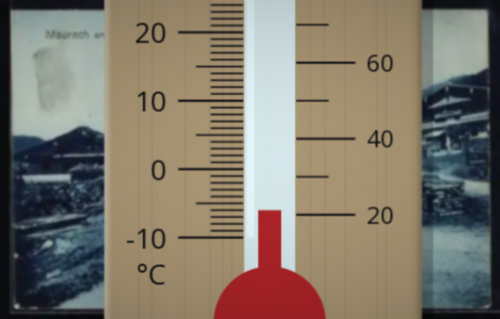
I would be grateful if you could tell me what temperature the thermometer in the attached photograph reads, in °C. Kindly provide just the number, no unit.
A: -6
